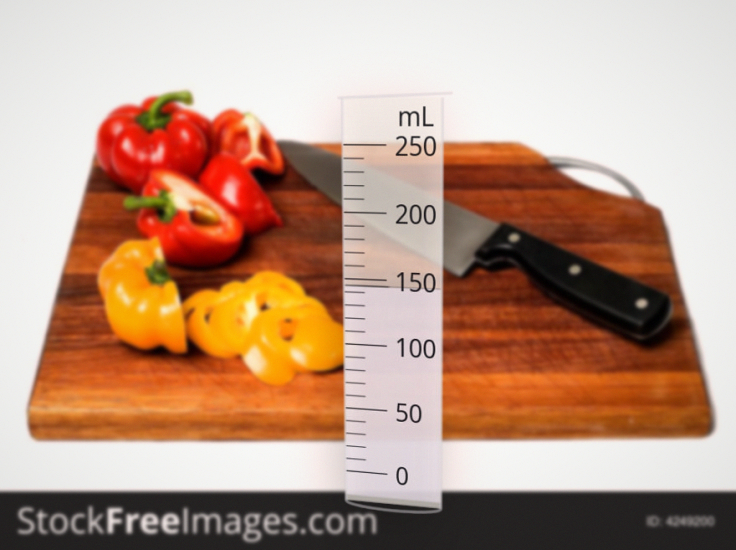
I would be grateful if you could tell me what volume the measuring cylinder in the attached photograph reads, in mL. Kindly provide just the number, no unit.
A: 145
